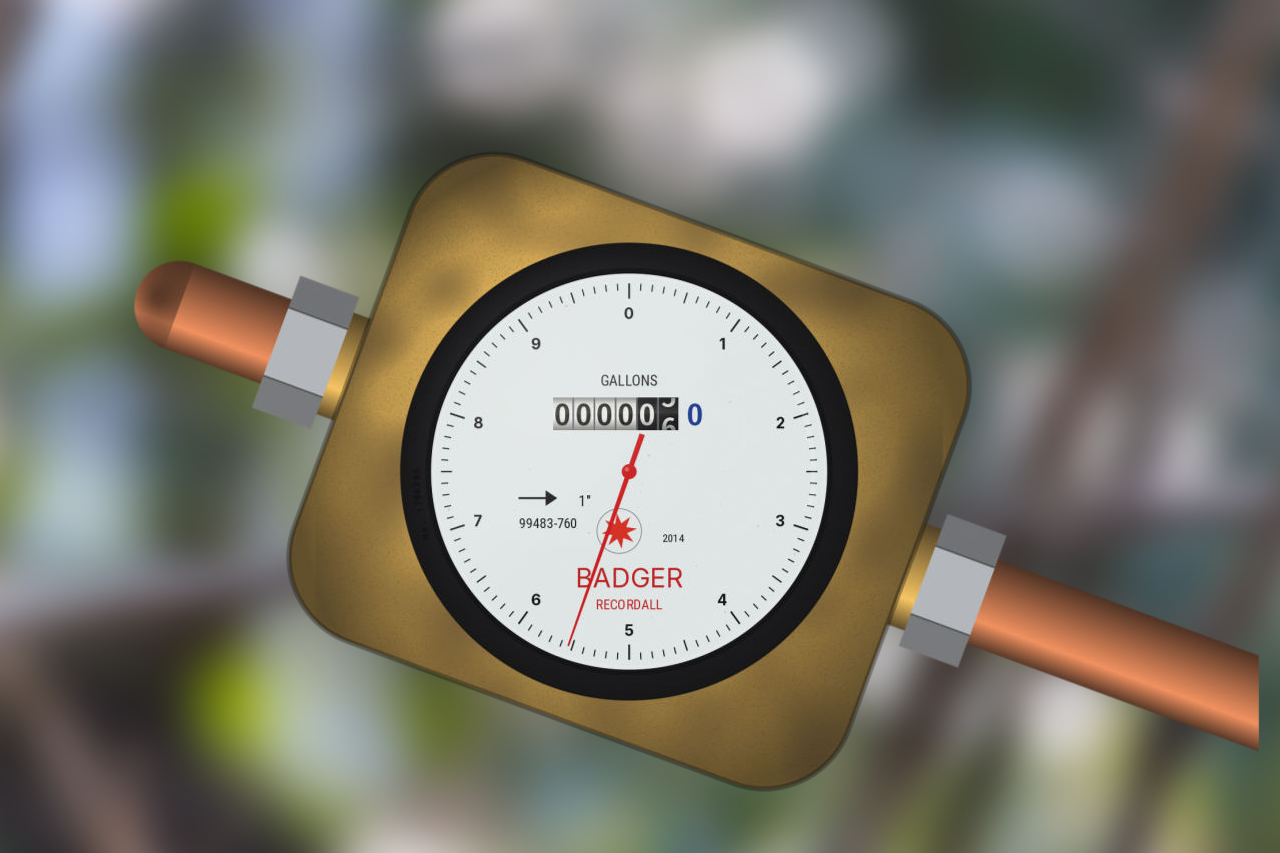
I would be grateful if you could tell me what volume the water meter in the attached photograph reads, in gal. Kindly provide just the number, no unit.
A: 55.5
